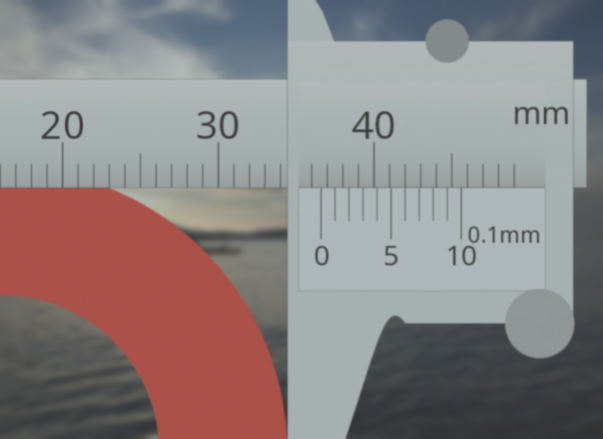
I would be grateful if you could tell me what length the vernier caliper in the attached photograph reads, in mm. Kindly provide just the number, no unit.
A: 36.6
